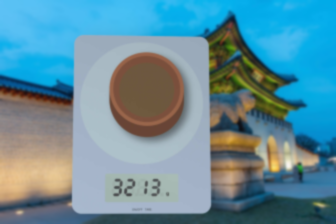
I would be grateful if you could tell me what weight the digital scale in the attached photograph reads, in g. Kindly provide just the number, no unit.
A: 3213
